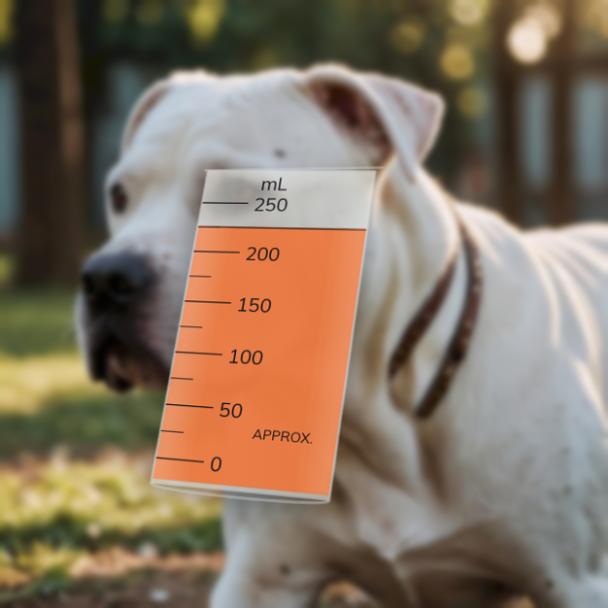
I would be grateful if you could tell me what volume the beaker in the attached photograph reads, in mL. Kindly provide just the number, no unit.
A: 225
